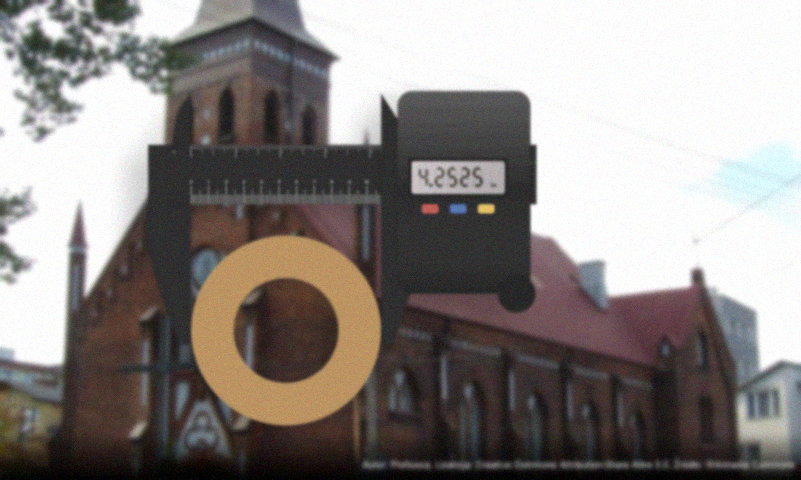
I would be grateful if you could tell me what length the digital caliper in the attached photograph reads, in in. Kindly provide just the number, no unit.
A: 4.2525
